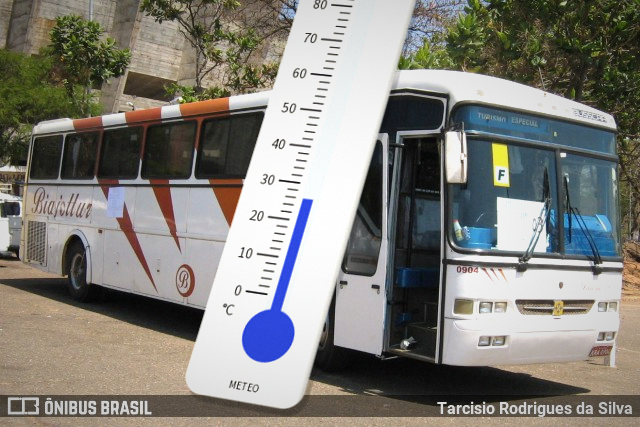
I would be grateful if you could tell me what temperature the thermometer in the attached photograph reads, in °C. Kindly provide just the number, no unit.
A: 26
